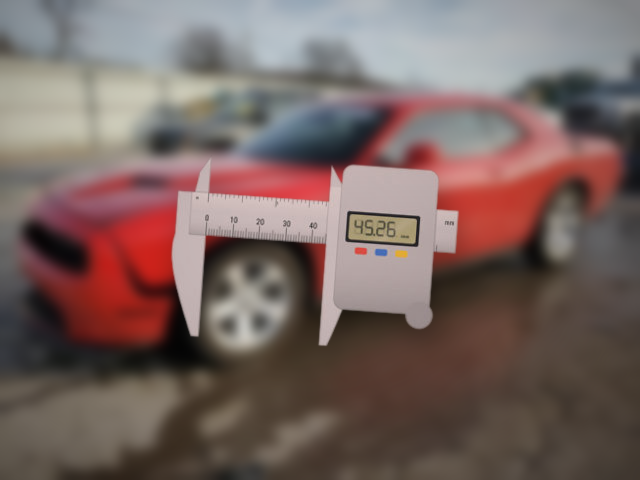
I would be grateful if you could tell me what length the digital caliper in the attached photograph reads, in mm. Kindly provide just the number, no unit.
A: 45.26
